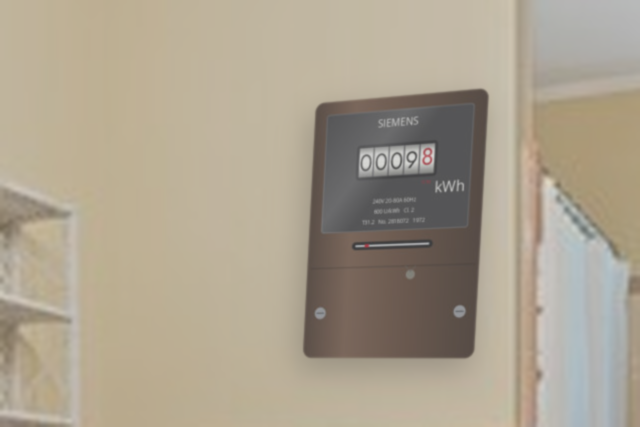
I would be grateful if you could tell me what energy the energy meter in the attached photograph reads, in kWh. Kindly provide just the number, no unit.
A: 9.8
